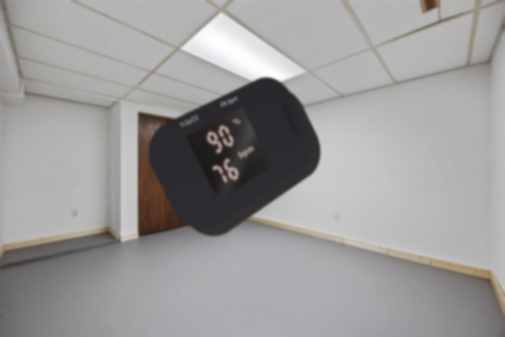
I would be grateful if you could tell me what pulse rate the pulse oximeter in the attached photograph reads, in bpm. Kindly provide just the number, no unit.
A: 76
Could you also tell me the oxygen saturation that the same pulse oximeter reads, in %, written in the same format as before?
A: 90
